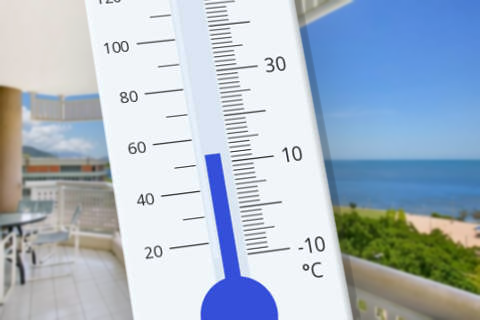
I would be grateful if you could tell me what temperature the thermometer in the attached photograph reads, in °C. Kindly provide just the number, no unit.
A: 12
